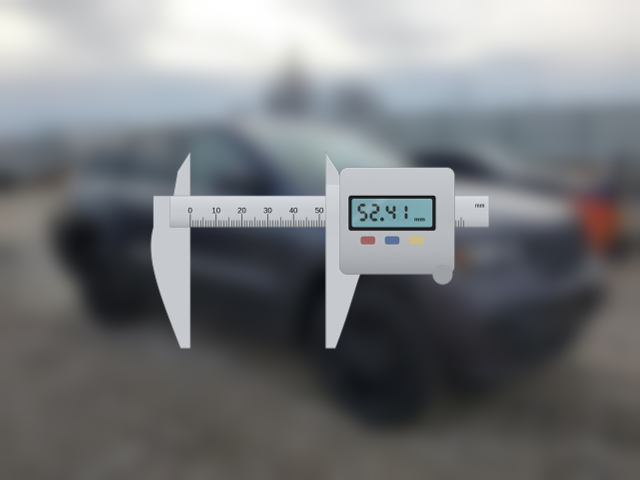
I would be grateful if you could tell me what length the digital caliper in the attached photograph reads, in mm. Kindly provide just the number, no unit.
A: 52.41
